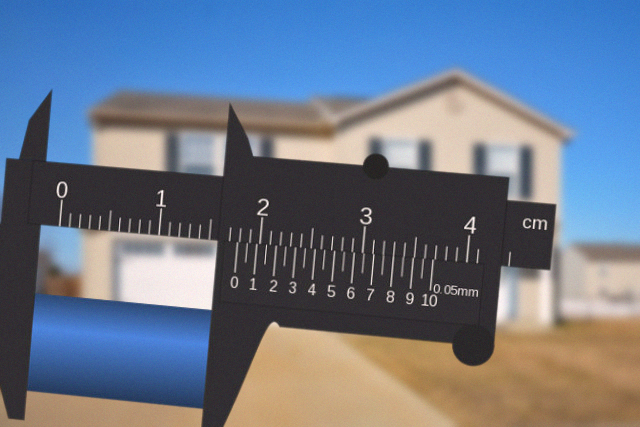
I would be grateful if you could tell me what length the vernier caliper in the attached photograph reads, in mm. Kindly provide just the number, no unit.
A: 17.8
